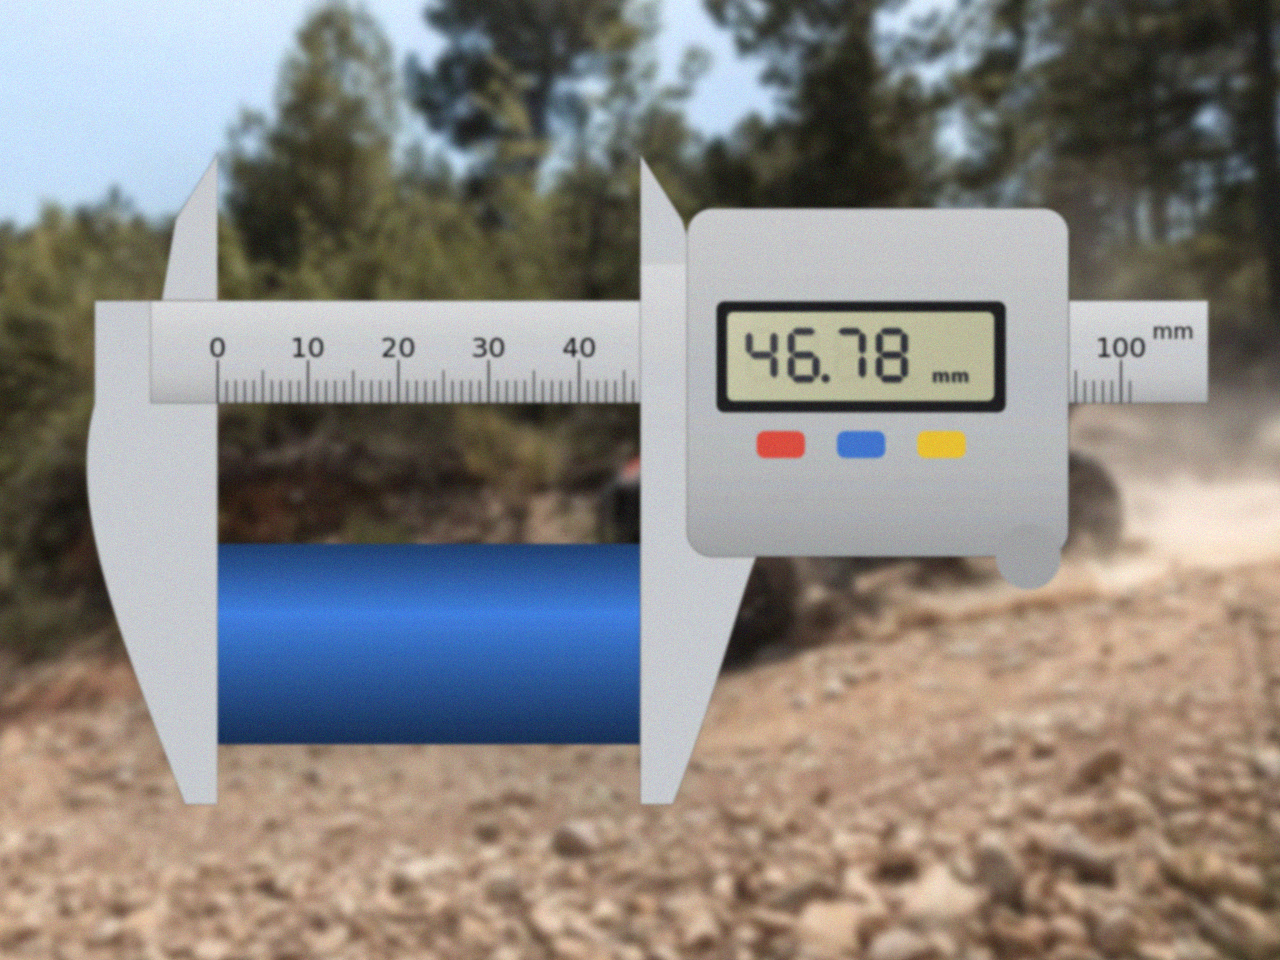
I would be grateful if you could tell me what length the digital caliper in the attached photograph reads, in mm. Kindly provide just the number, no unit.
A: 46.78
